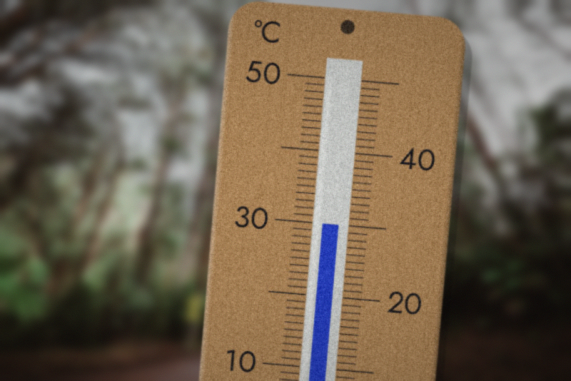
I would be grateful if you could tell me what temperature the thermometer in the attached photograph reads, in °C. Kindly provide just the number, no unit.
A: 30
